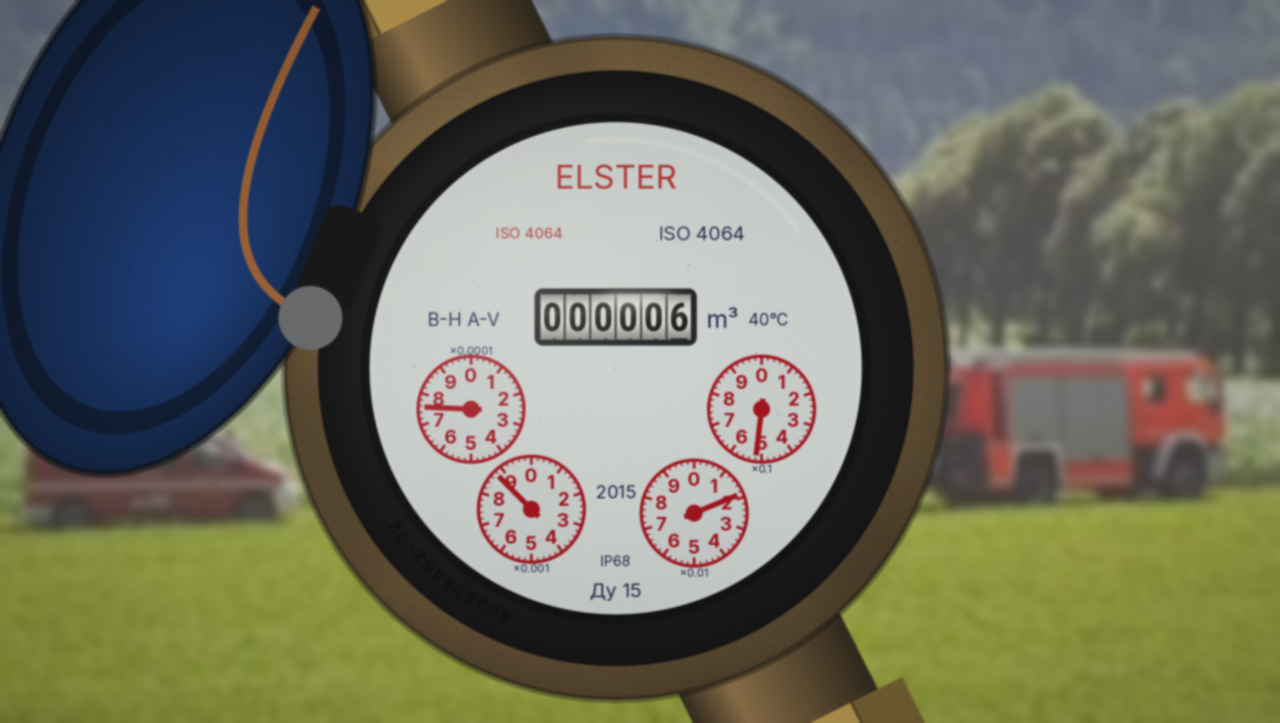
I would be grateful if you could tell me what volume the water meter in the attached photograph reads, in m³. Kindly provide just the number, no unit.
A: 6.5187
